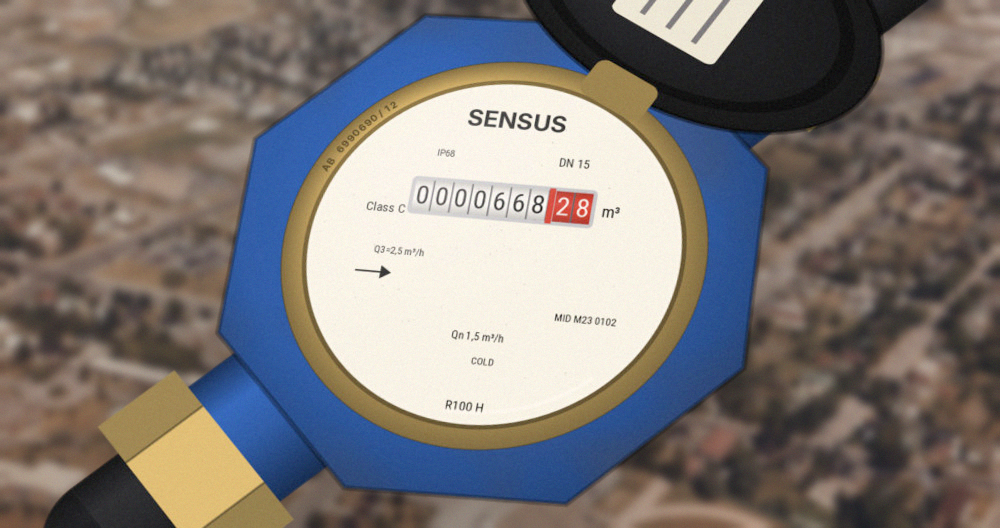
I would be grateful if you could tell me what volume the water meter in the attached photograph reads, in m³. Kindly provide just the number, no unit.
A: 668.28
